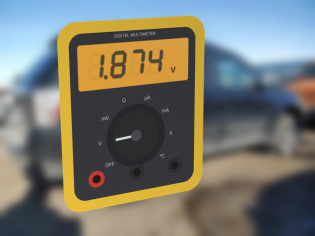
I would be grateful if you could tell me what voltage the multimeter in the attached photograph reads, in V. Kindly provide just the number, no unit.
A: 1.874
